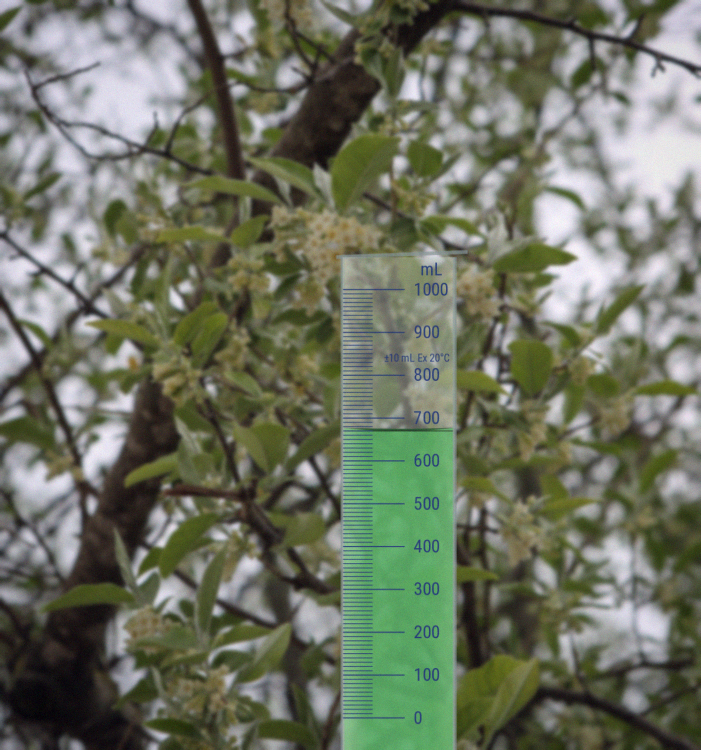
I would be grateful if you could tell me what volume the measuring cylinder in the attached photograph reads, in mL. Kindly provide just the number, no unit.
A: 670
